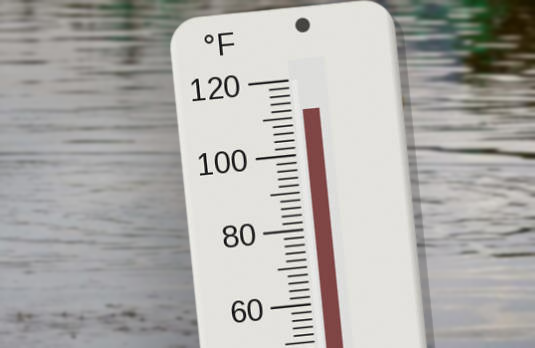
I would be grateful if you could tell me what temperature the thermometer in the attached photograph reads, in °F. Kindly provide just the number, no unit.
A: 112
